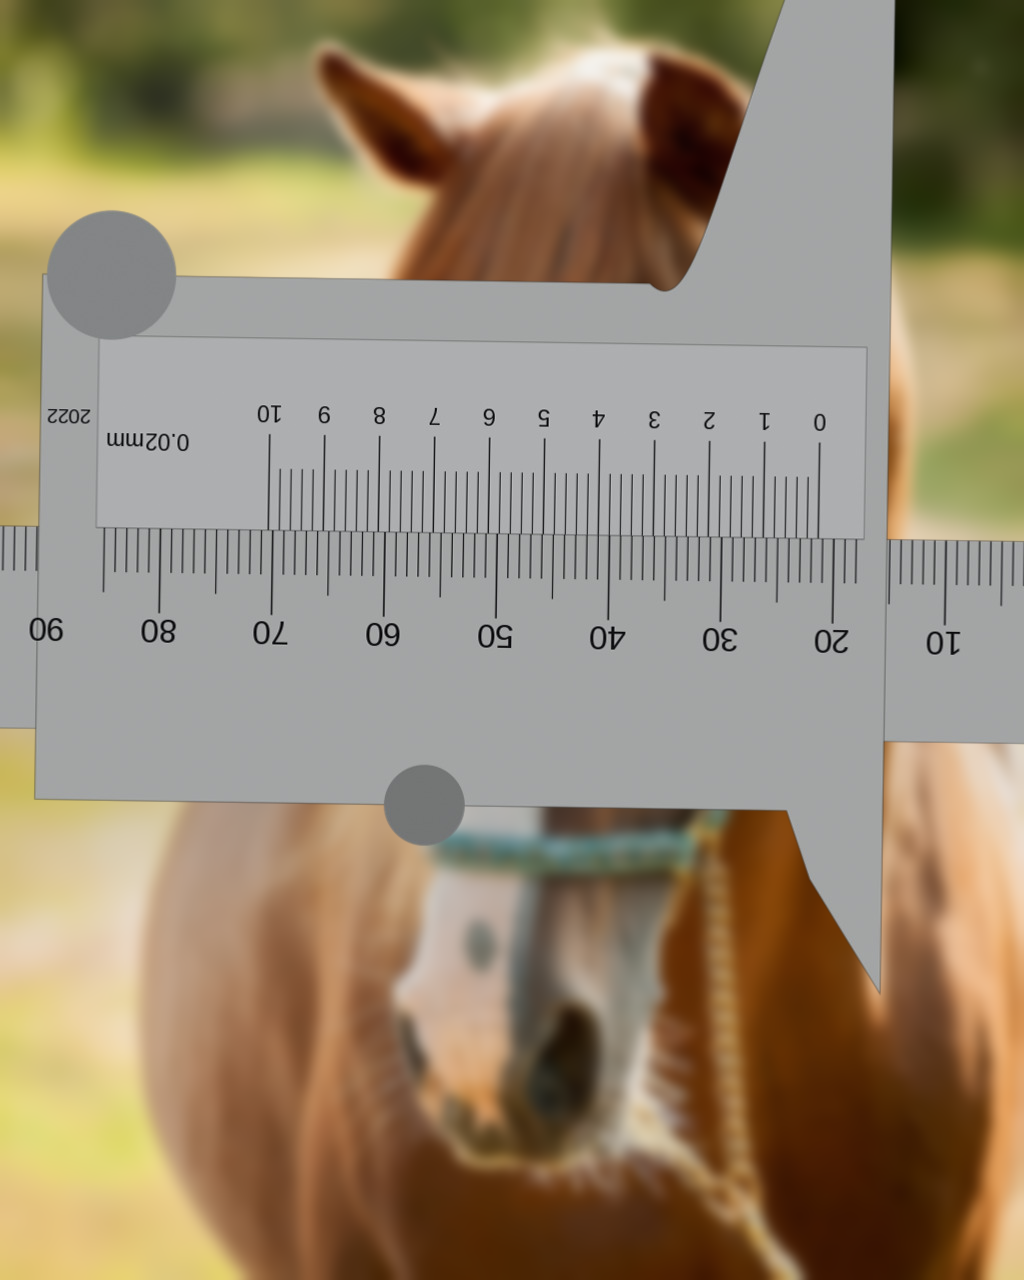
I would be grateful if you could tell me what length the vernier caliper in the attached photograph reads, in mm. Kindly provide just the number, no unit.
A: 21.4
